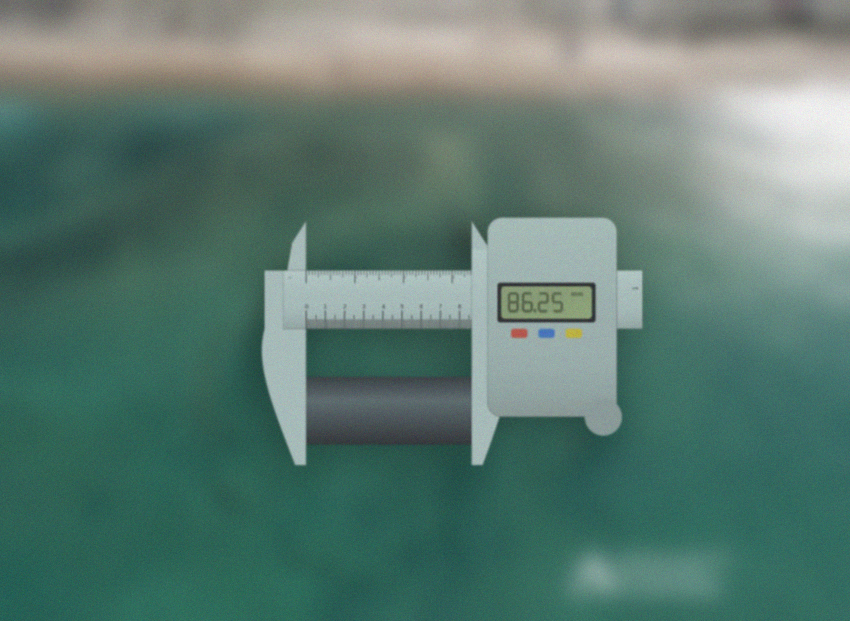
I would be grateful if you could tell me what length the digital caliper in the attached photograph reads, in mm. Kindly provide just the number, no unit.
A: 86.25
